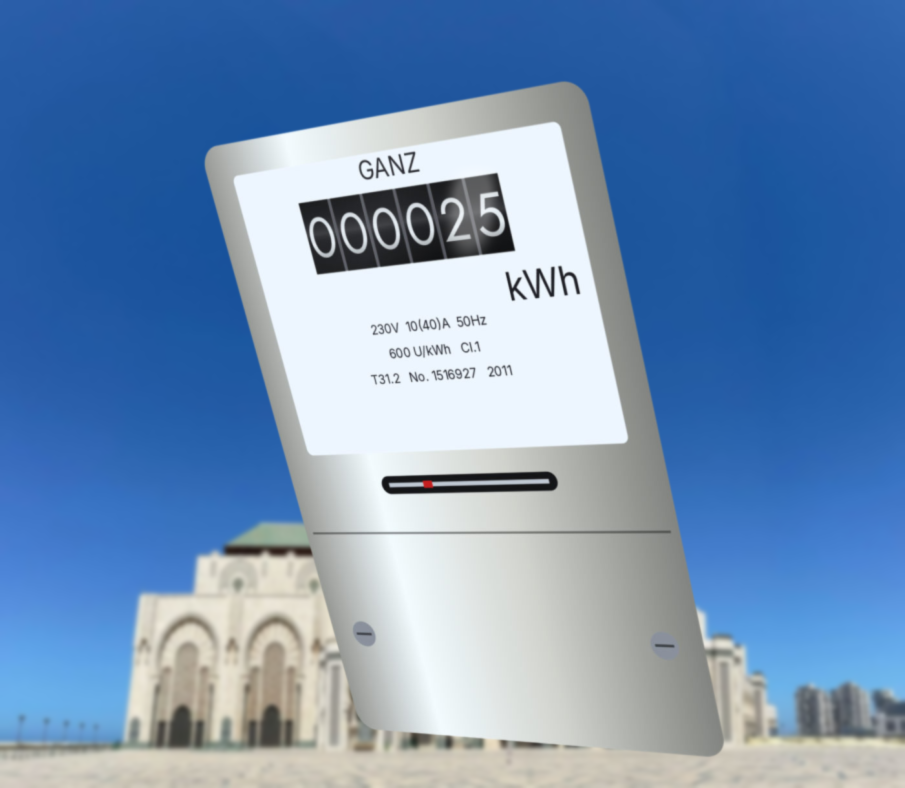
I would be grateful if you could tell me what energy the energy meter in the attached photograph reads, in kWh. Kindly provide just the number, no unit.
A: 25
